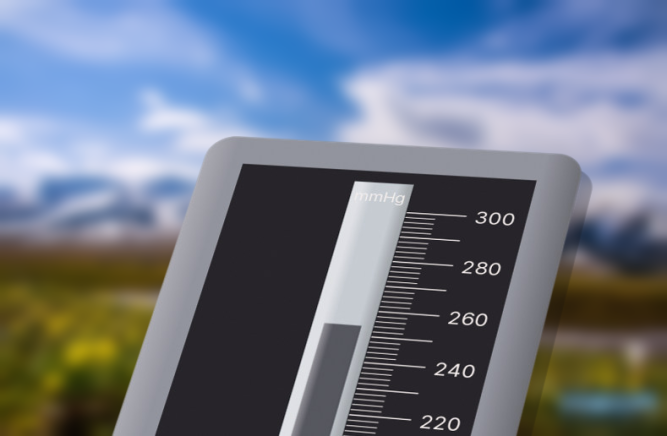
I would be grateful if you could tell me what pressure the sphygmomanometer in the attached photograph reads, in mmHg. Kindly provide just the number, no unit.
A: 254
